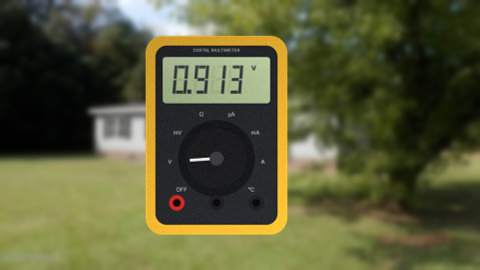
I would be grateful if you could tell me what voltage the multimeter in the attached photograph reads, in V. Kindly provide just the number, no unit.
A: 0.913
